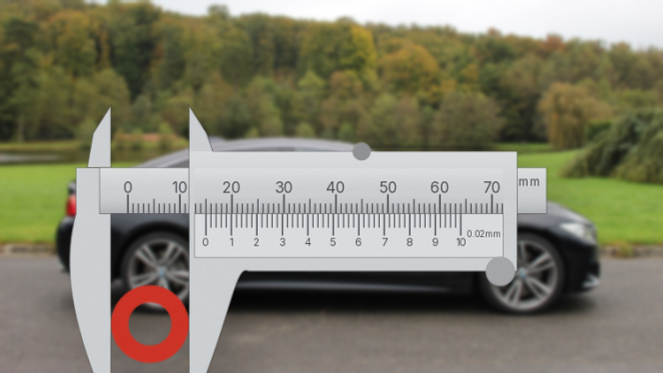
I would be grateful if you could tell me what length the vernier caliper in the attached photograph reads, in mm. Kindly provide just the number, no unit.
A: 15.0
